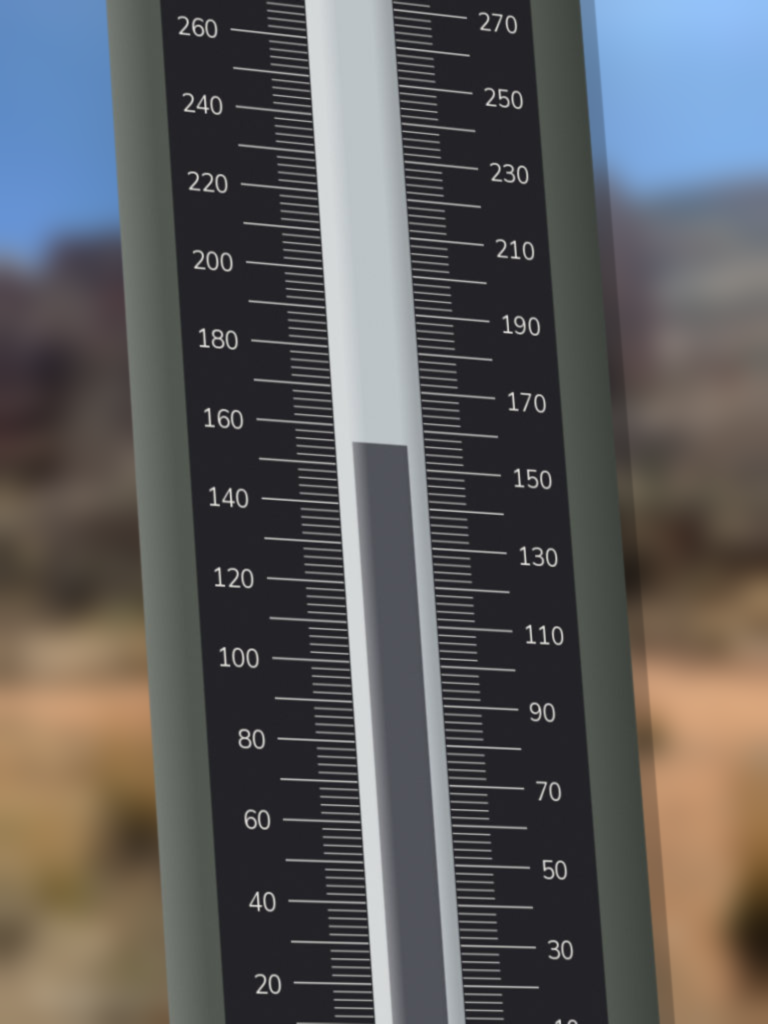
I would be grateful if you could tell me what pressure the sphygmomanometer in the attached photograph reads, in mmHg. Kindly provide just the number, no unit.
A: 156
